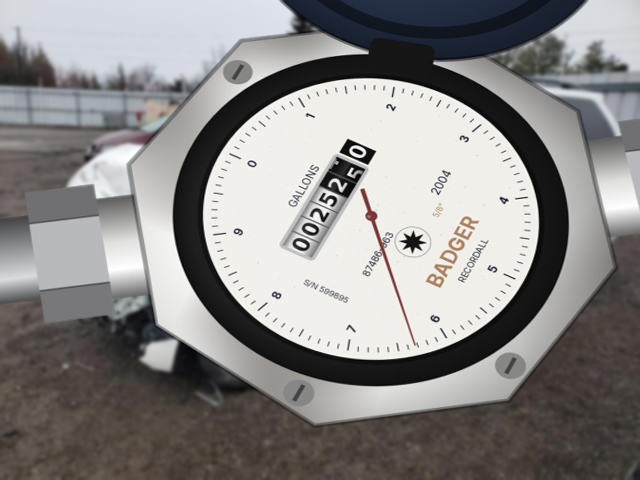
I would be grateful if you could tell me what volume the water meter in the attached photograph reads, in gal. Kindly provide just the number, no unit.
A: 25246.3
